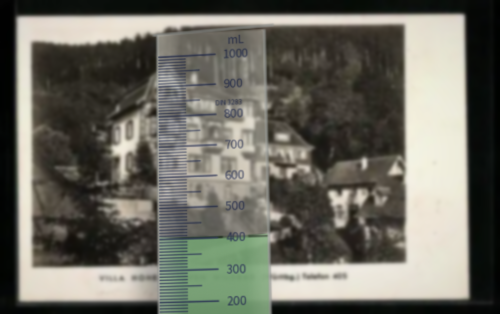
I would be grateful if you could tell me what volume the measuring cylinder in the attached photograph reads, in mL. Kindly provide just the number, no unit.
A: 400
